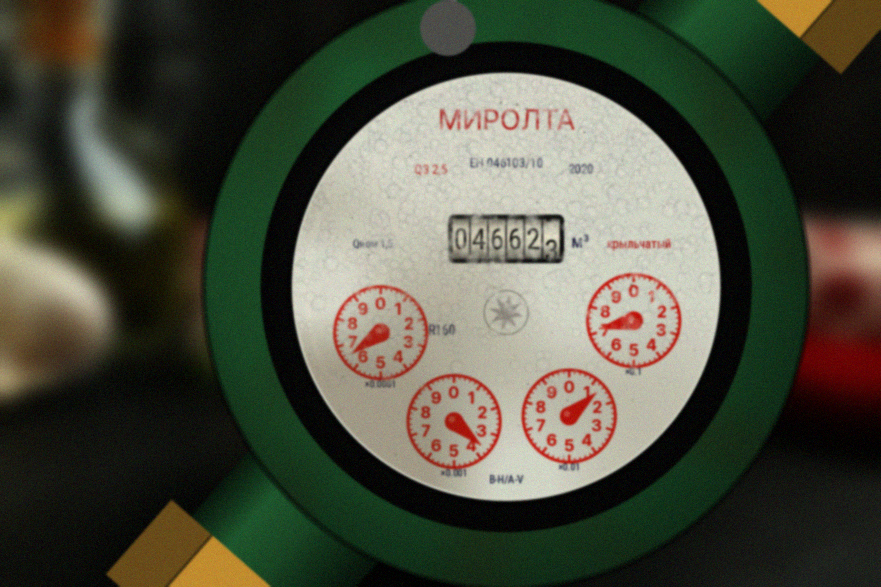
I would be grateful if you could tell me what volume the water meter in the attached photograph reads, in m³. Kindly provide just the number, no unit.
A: 46622.7136
